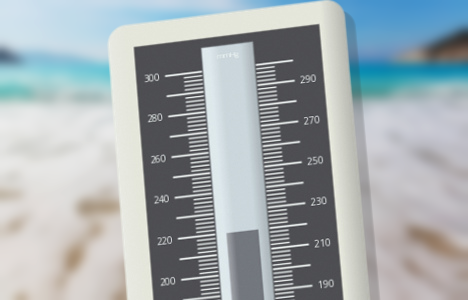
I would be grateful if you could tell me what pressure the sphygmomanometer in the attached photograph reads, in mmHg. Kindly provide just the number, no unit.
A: 220
